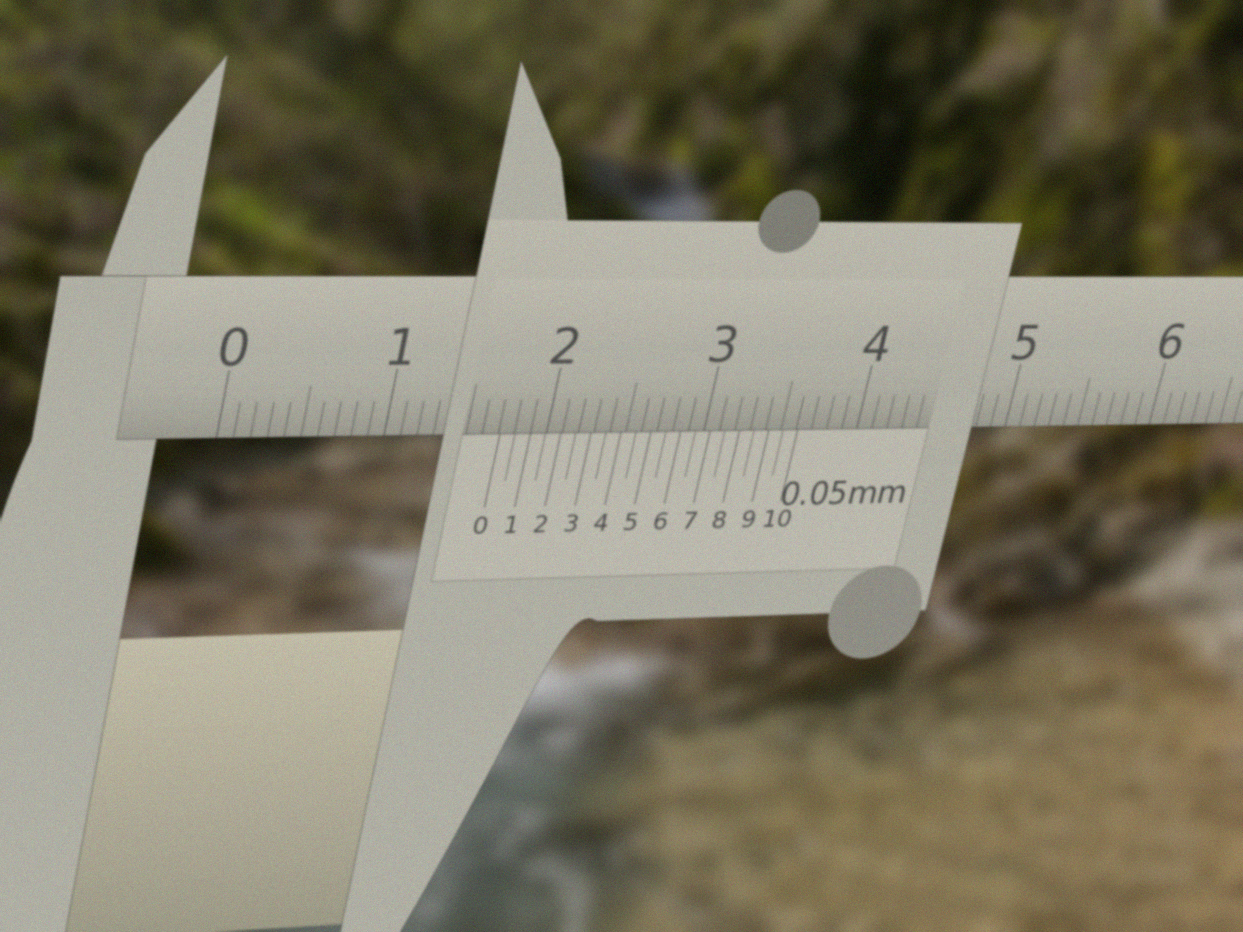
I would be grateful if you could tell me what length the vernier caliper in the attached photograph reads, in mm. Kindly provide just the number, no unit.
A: 17.1
